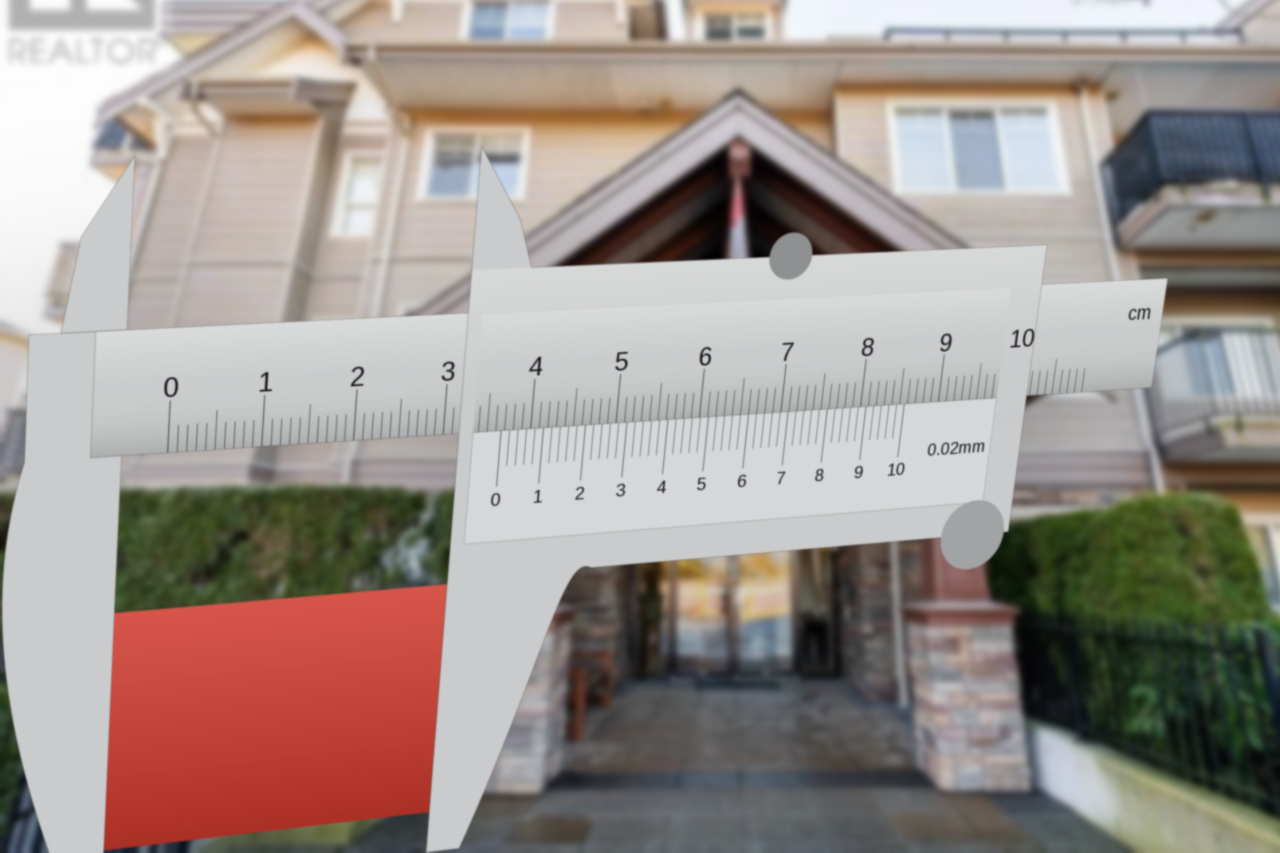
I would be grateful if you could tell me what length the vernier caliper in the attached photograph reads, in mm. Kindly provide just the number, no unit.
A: 36.6
